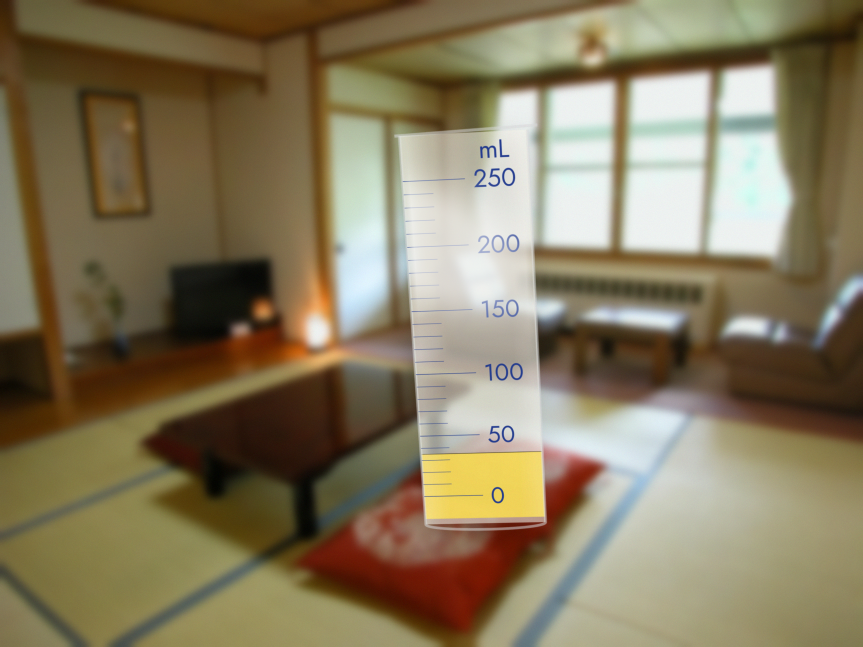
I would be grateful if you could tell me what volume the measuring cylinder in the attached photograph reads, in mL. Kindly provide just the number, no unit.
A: 35
